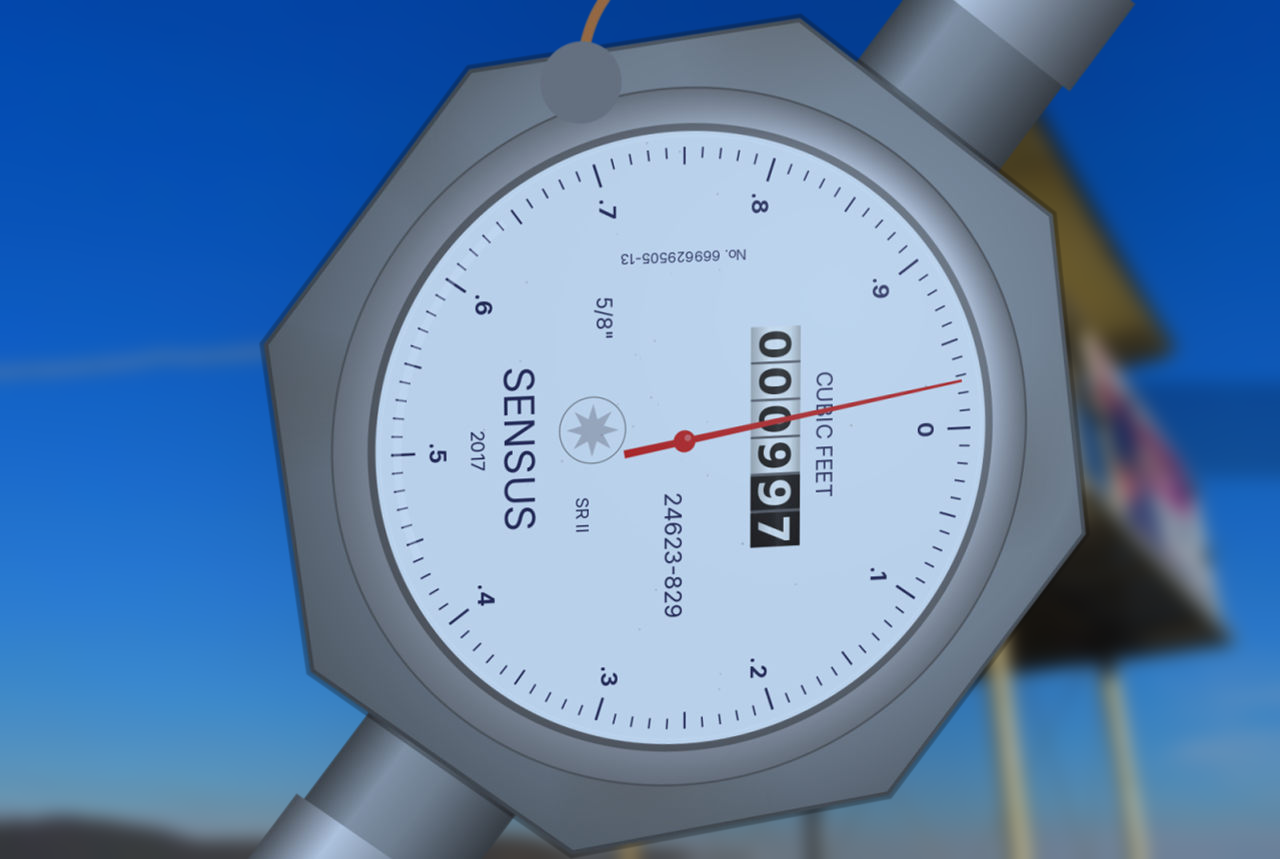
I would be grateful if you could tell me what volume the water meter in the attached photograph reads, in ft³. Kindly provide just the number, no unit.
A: 996.97
